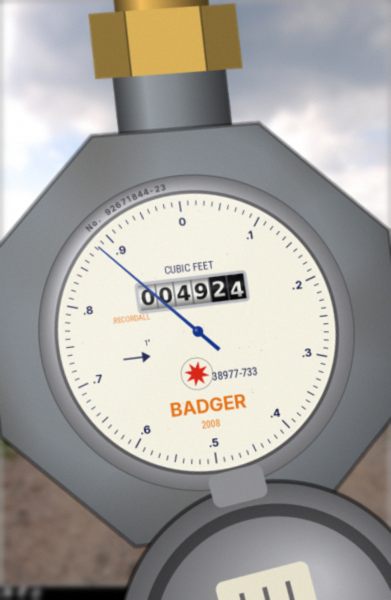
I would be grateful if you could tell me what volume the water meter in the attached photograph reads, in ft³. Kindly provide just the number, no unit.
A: 4923.88
